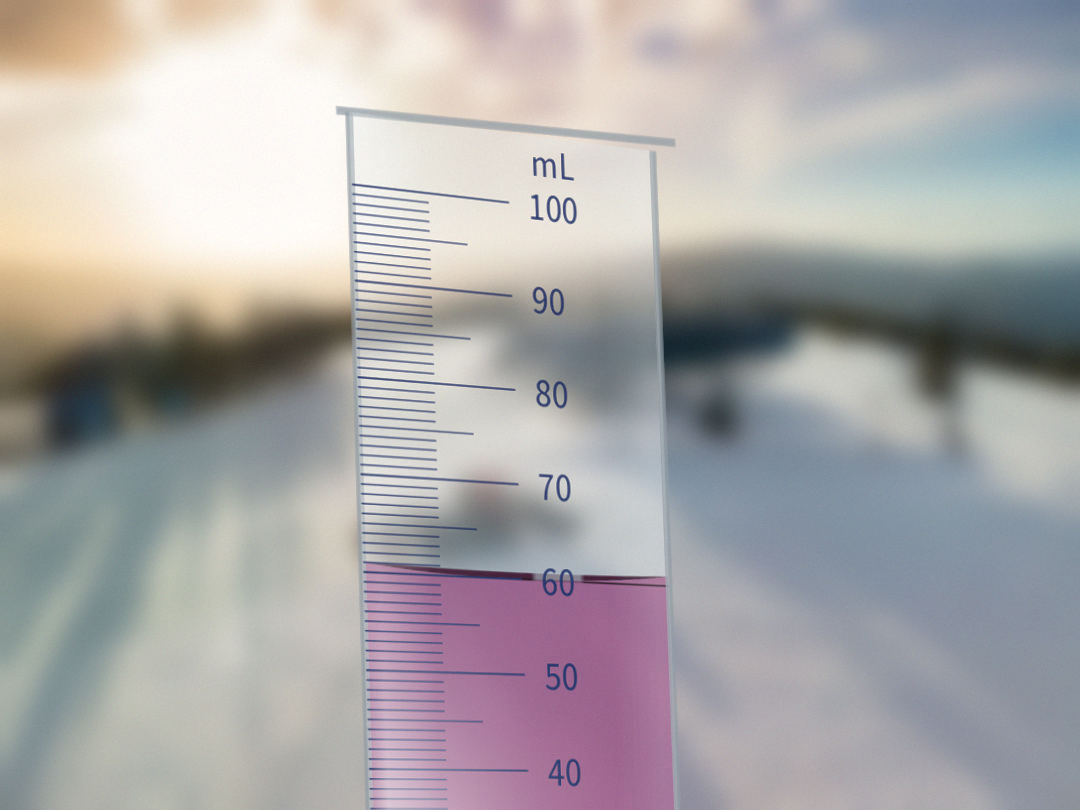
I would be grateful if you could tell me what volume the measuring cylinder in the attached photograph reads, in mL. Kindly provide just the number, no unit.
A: 60
